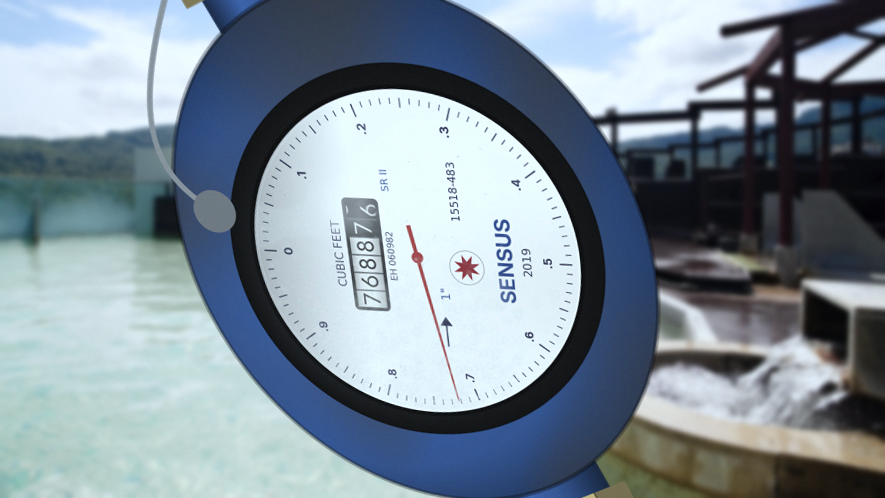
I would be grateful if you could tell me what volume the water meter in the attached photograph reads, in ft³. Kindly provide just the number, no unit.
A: 768875.72
